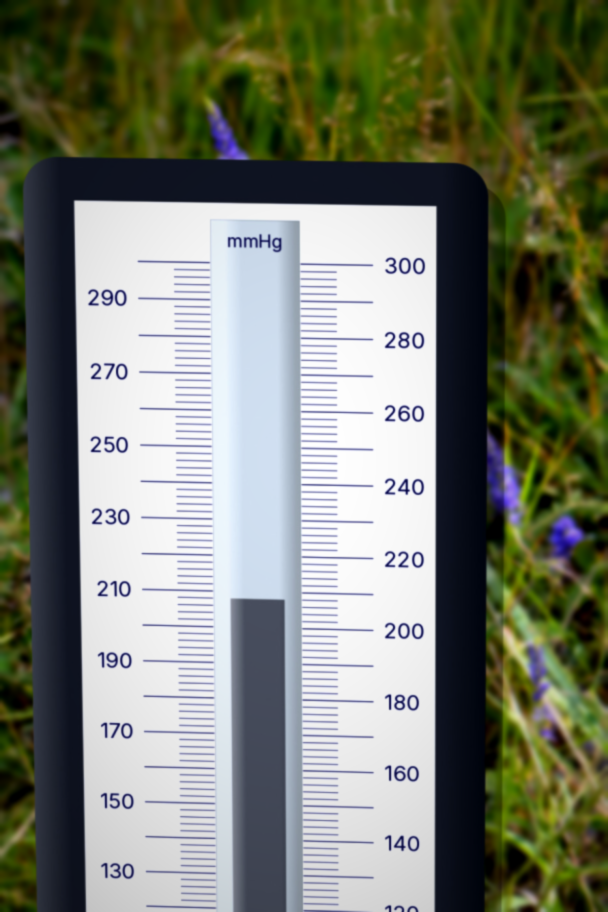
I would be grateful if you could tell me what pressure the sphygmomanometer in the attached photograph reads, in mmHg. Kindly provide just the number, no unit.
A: 208
